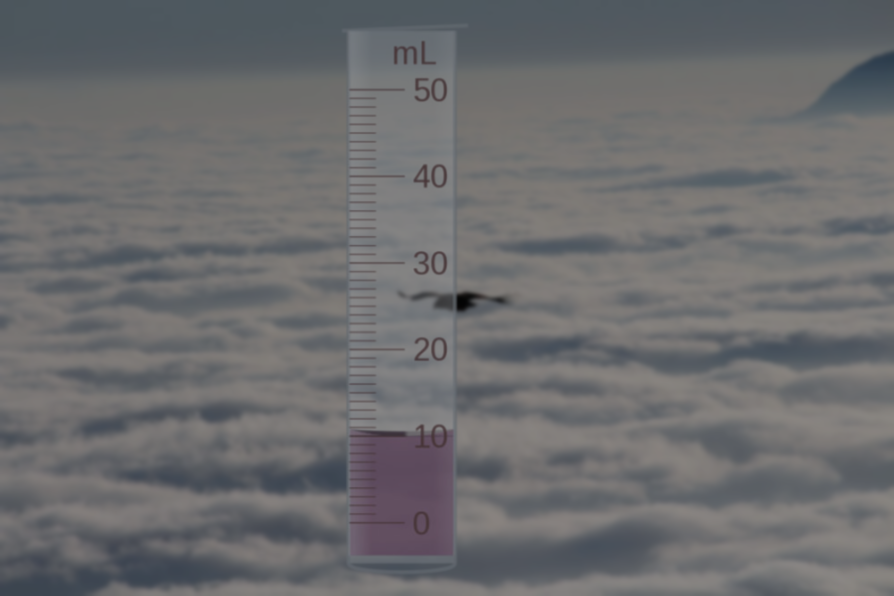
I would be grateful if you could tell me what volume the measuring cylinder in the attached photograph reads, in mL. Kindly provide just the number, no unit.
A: 10
